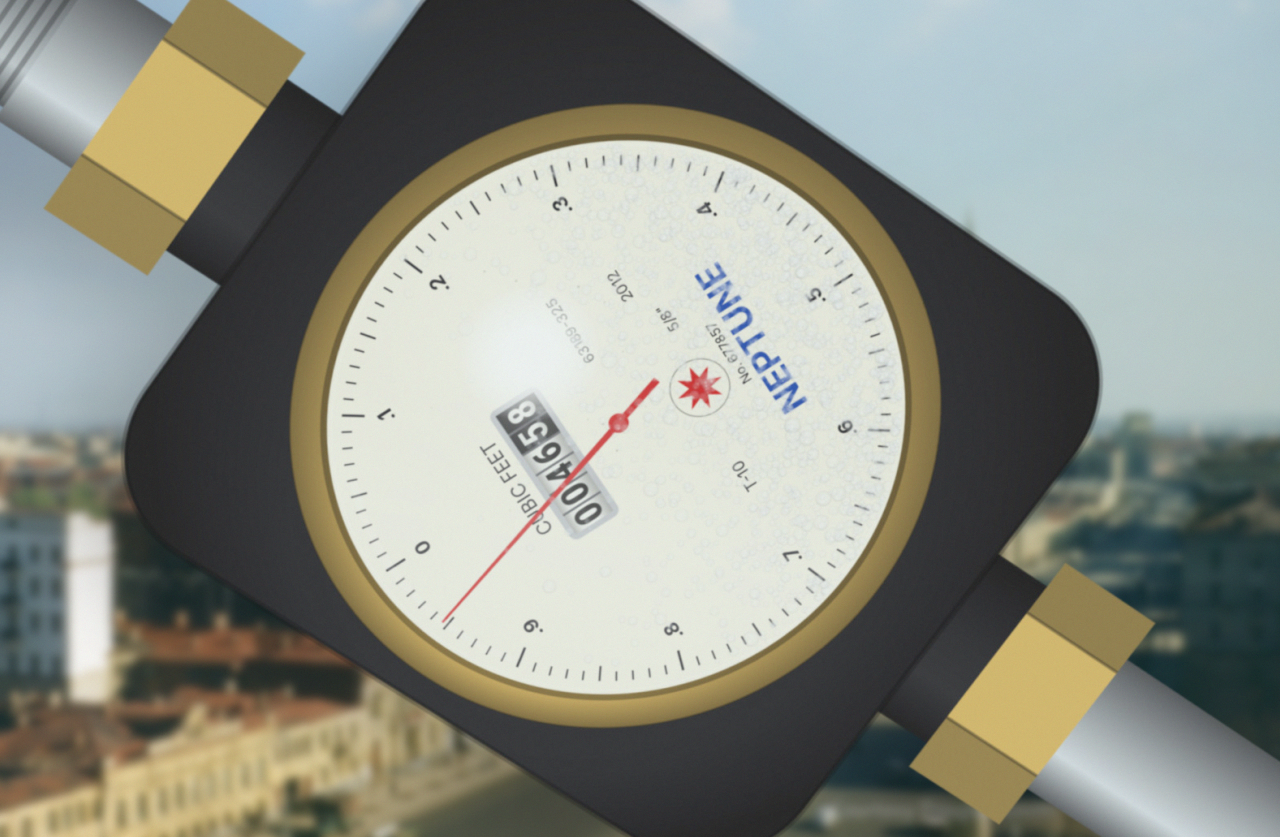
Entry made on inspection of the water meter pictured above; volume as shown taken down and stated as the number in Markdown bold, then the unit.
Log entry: **4657.95** ft³
